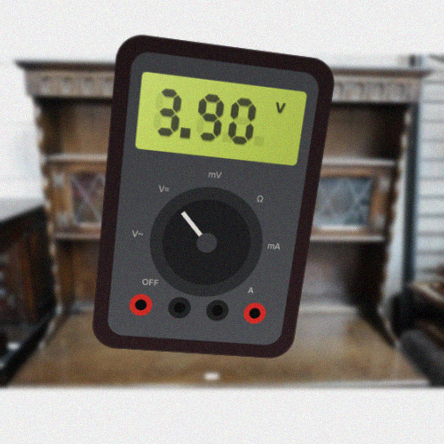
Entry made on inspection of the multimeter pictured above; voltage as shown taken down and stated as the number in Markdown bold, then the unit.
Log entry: **3.90** V
